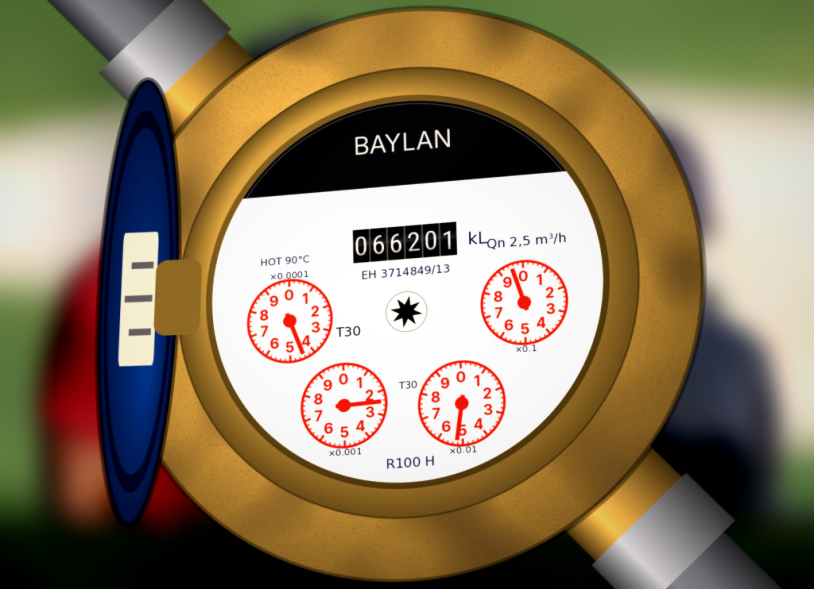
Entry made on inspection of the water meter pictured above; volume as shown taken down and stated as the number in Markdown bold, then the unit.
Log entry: **66200.9524** kL
